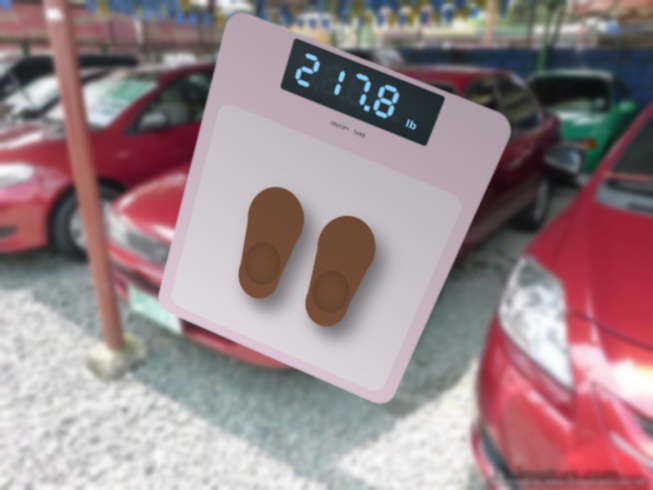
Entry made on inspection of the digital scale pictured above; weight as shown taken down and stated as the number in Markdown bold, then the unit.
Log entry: **217.8** lb
